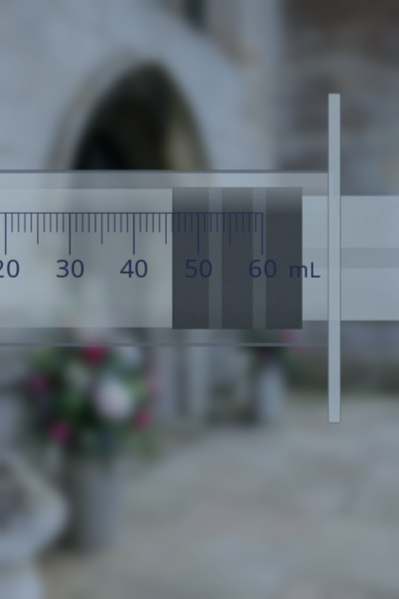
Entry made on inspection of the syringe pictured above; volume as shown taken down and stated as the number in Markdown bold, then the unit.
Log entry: **46** mL
